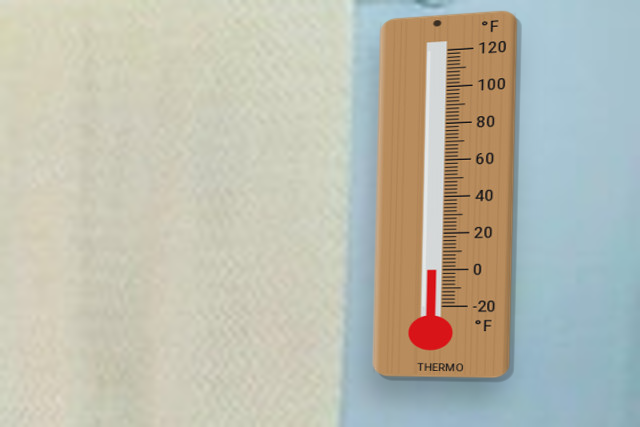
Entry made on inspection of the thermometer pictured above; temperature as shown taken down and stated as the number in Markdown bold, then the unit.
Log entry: **0** °F
